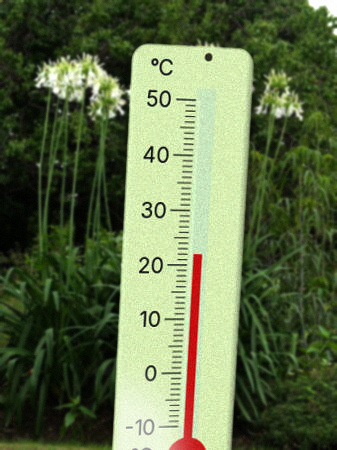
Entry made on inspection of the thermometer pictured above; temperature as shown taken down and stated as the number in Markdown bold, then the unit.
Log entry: **22** °C
